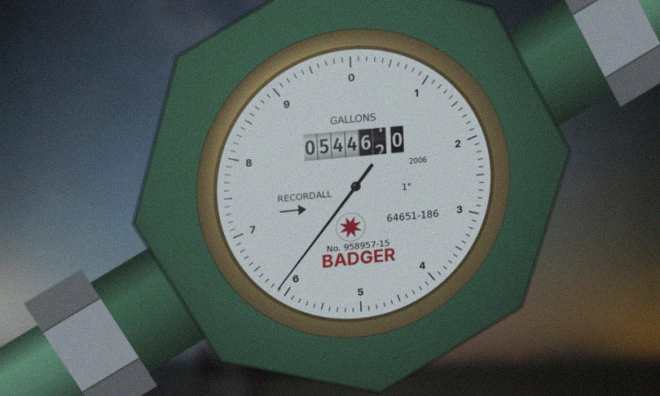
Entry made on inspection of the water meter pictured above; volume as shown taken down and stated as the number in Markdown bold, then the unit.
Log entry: **544616.1** gal
